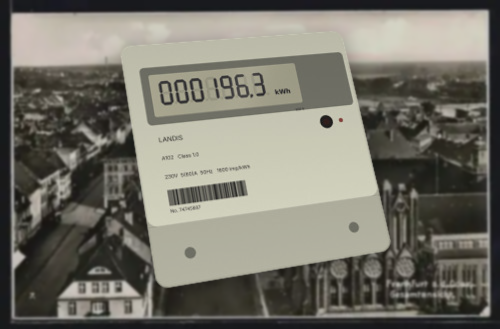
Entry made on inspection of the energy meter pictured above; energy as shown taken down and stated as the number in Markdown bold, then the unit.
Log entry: **196.3** kWh
